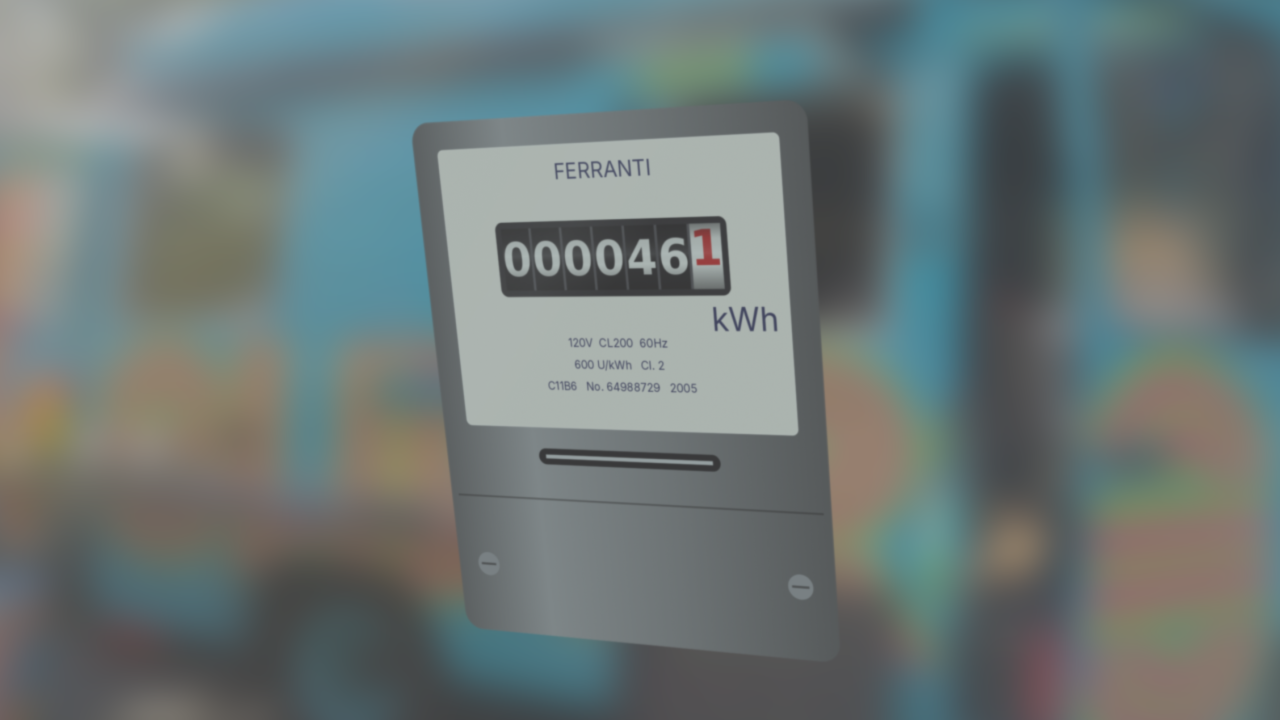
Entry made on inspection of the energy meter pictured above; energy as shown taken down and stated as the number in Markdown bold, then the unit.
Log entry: **46.1** kWh
